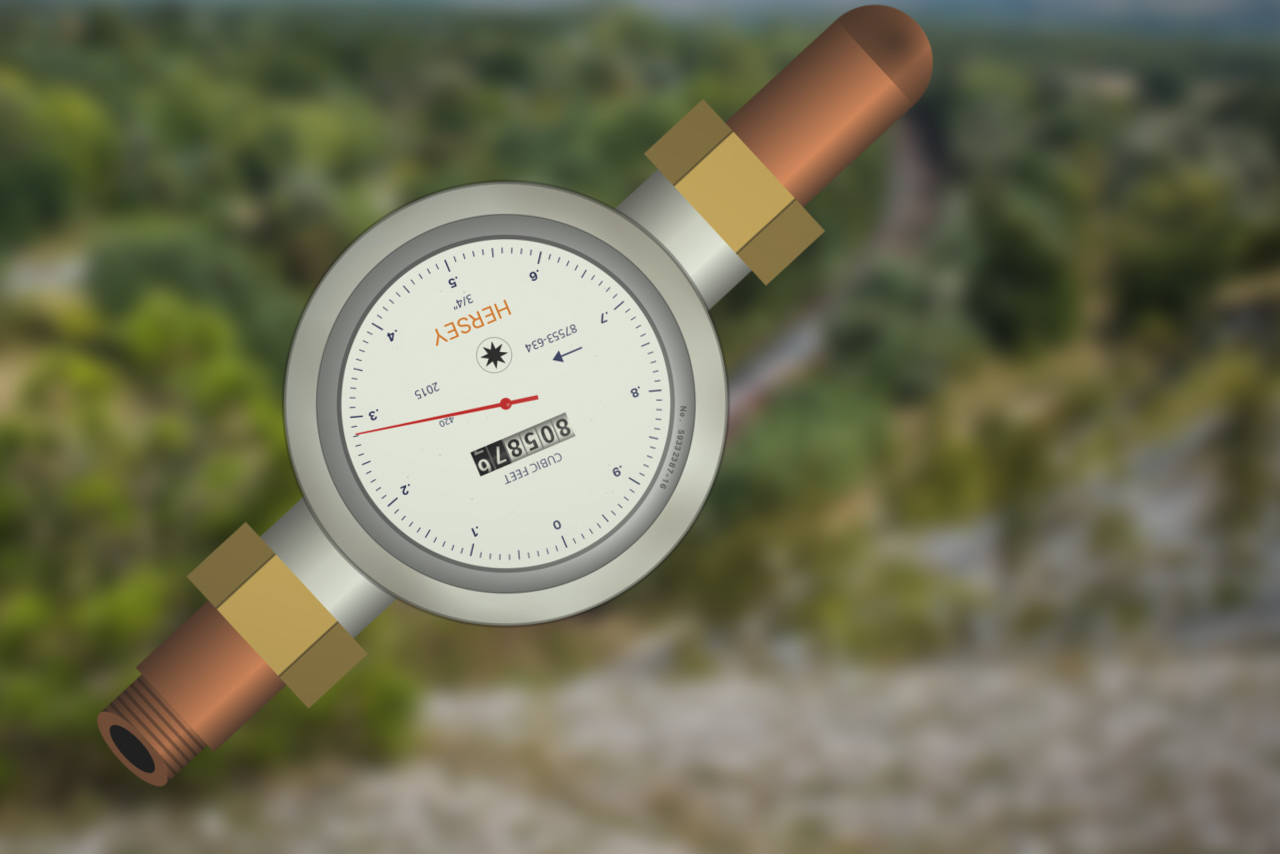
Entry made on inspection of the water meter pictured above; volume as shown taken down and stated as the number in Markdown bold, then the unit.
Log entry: **805876.28** ft³
